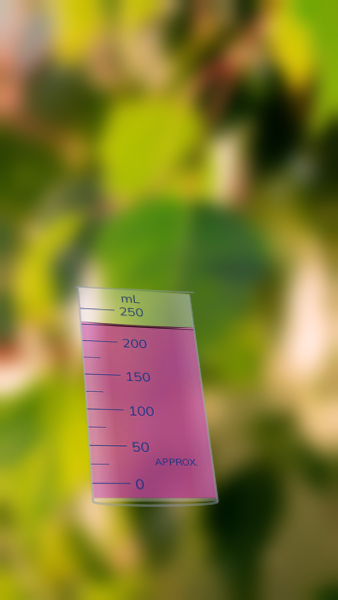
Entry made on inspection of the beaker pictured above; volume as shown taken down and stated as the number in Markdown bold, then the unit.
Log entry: **225** mL
